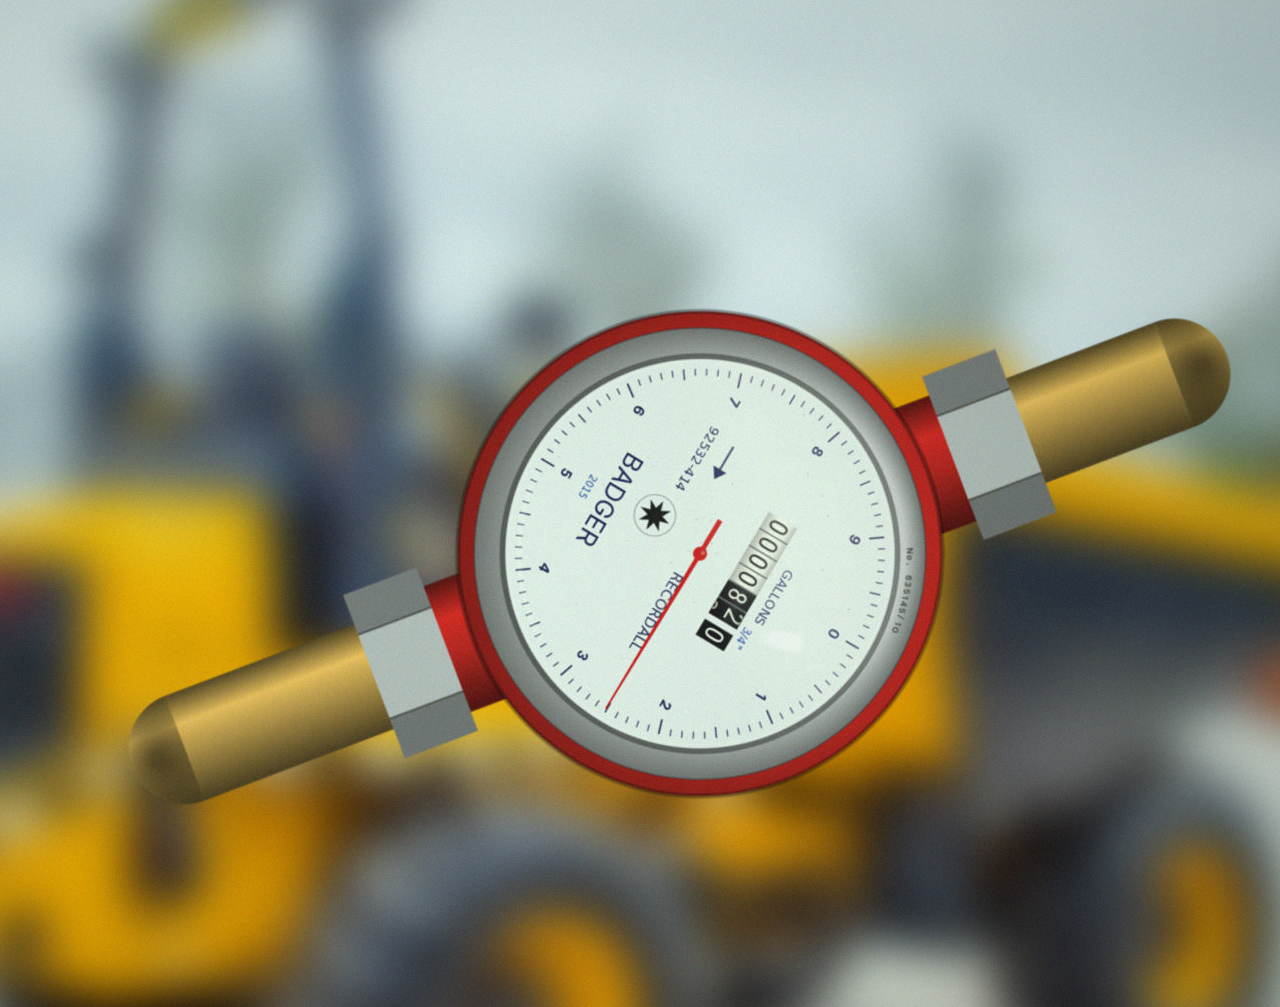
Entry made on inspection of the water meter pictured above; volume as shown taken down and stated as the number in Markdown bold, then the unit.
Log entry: **822.5** gal
